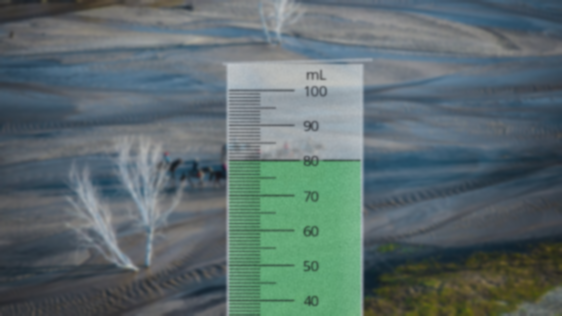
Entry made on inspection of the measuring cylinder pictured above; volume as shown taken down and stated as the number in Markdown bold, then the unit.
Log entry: **80** mL
